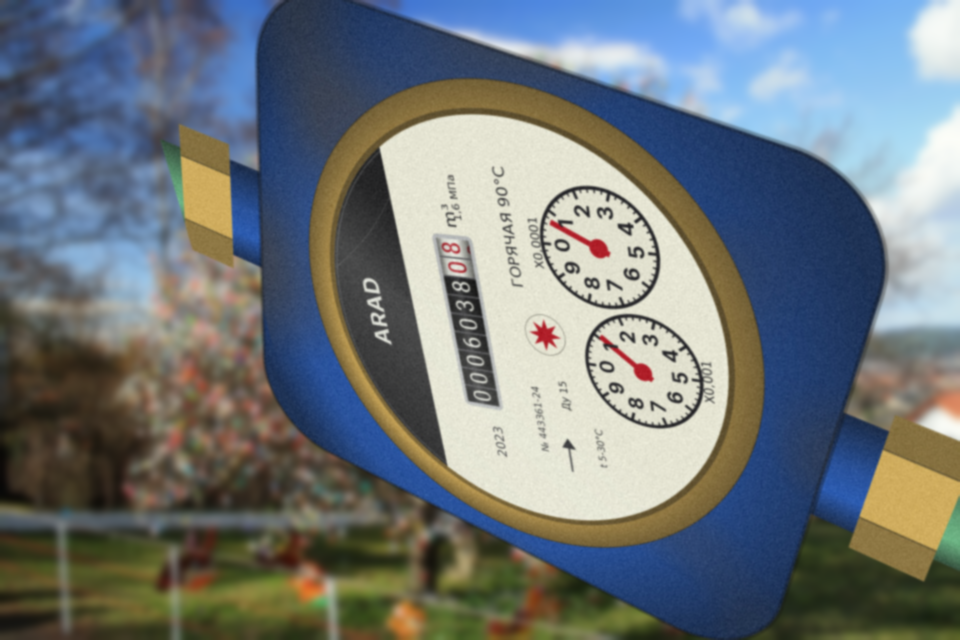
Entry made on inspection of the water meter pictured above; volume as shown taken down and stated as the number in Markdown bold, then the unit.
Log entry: **6038.0810** m³
